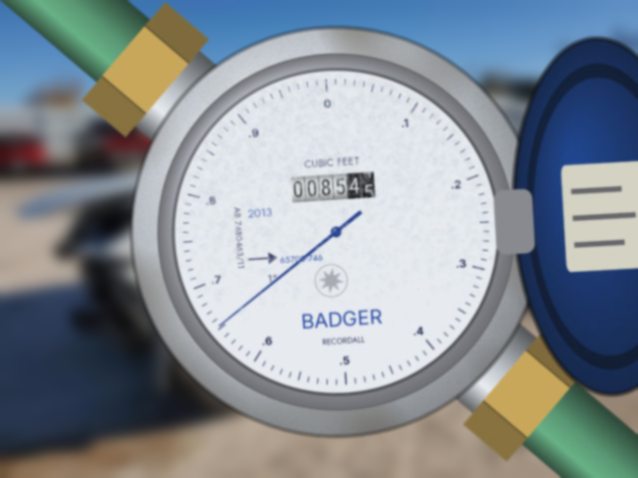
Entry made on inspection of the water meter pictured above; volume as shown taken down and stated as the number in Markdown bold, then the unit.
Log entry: **8544.65** ft³
